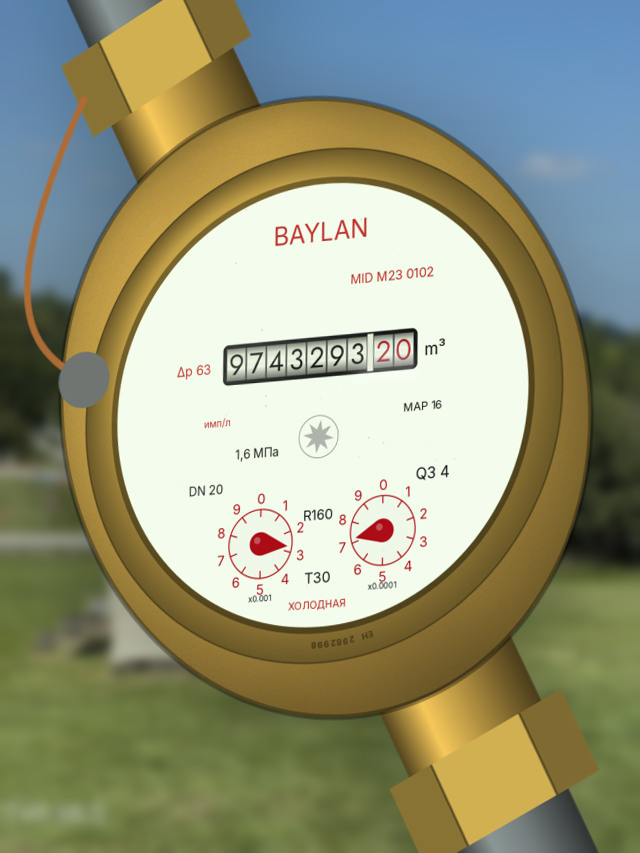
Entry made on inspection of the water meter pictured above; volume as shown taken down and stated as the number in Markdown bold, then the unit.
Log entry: **9743293.2027** m³
